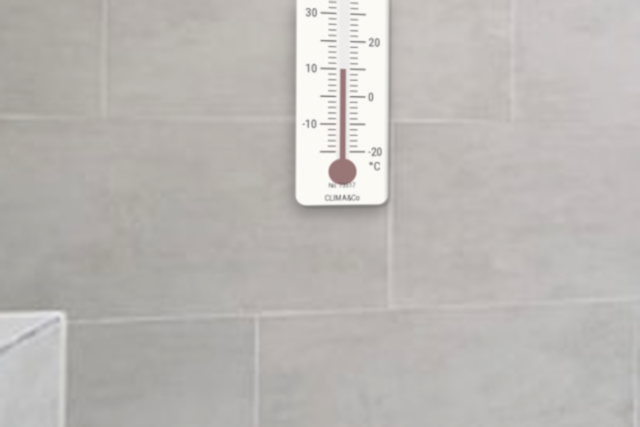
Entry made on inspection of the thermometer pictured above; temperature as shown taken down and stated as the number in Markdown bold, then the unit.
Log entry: **10** °C
